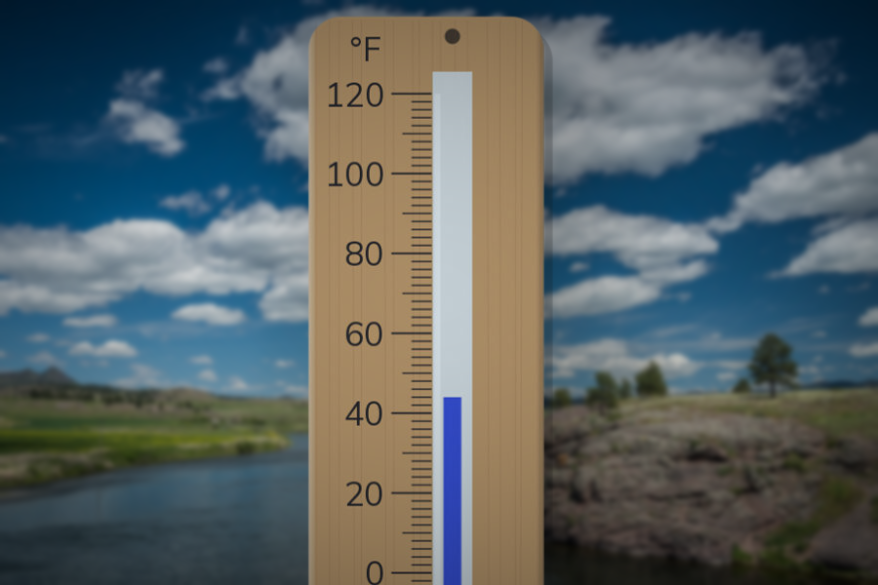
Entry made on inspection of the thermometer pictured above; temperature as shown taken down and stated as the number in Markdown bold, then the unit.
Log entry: **44** °F
